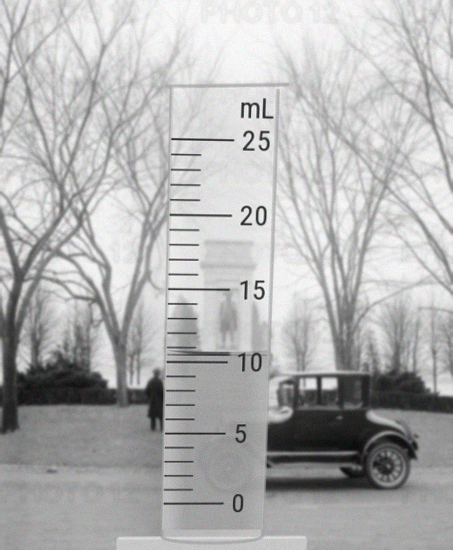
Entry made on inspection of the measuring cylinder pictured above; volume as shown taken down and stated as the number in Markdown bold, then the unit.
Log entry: **10.5** mL
